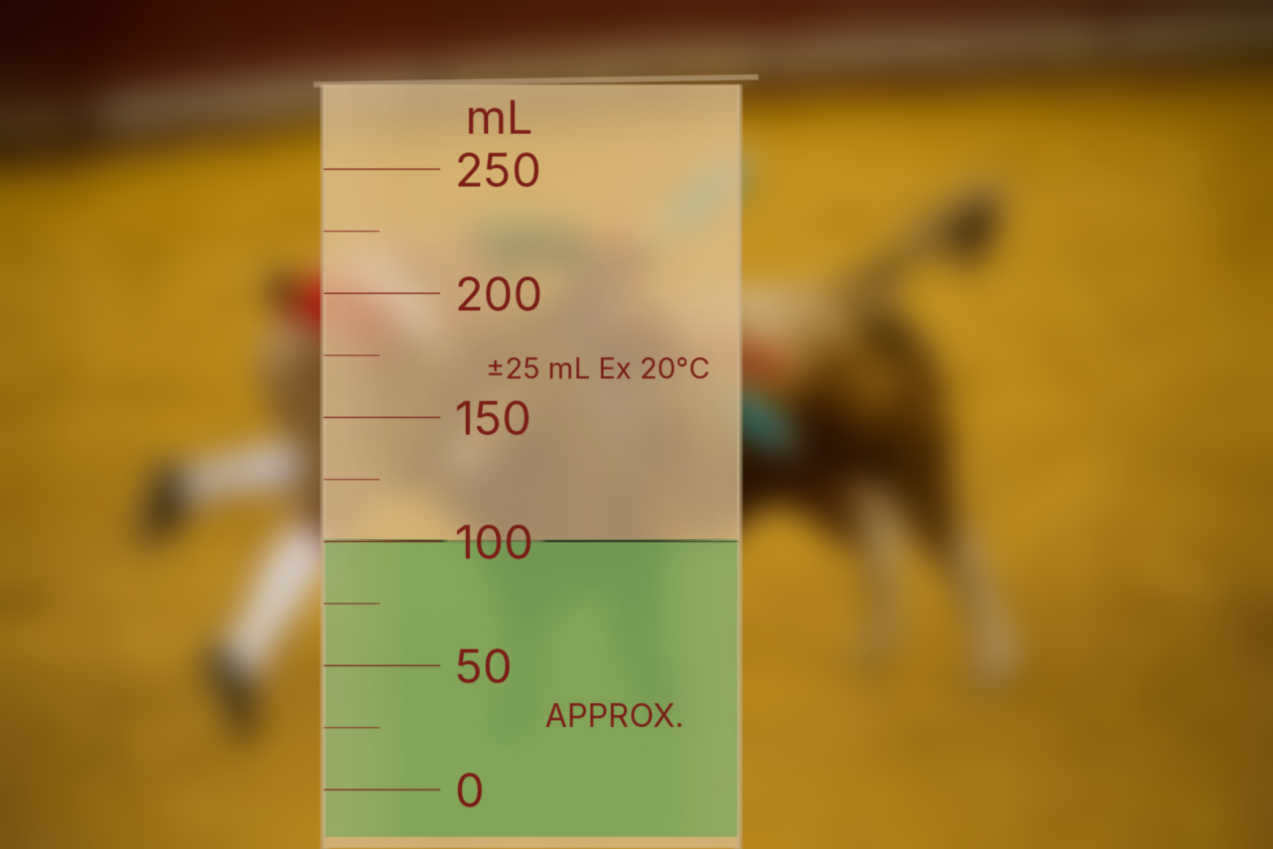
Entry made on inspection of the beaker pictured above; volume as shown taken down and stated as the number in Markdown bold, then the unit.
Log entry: **100** mL
